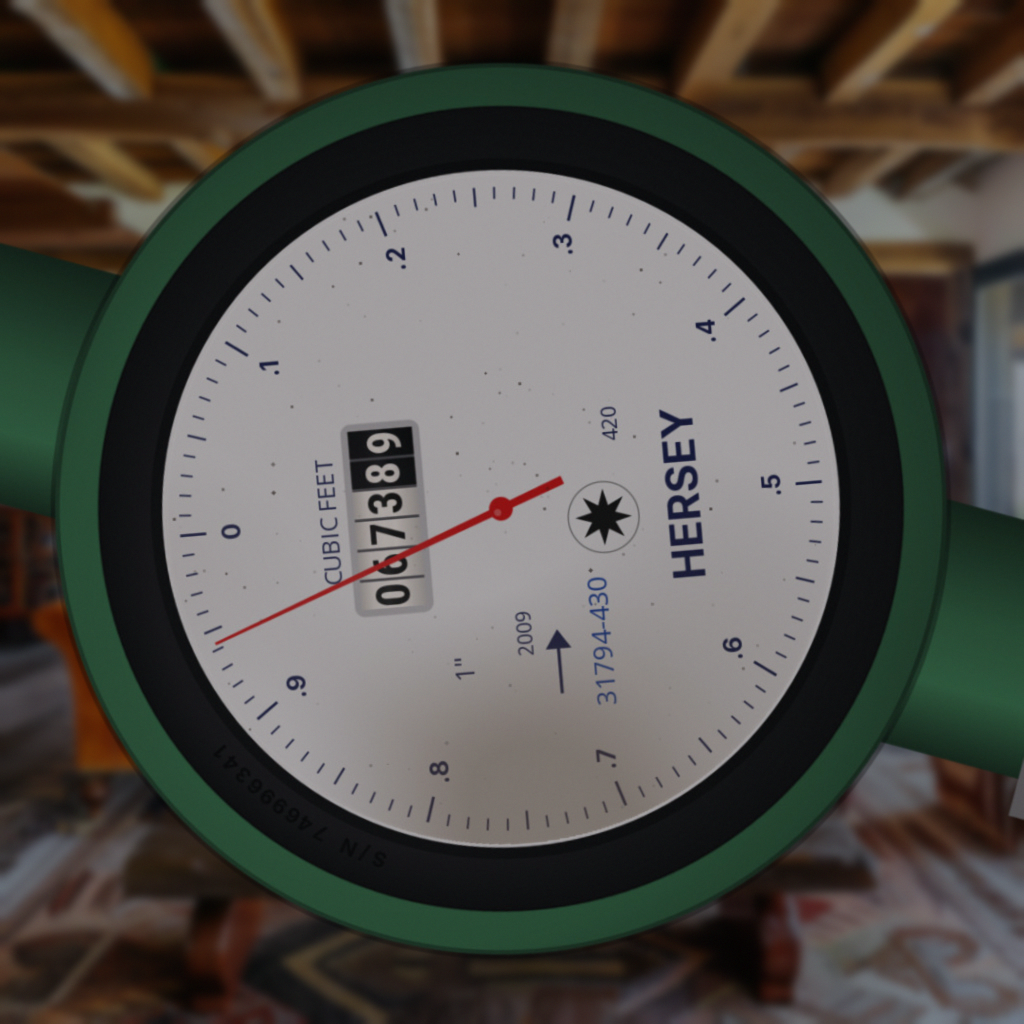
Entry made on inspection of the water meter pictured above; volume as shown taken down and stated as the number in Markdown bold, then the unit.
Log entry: **67388.94** ft³
